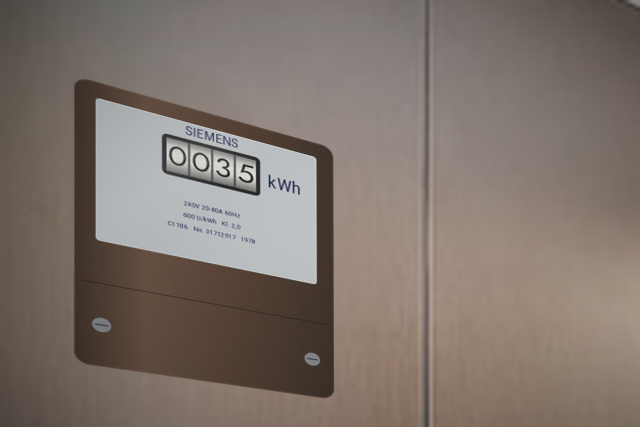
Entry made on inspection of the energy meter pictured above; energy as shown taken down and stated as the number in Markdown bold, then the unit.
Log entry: **35** kWh
